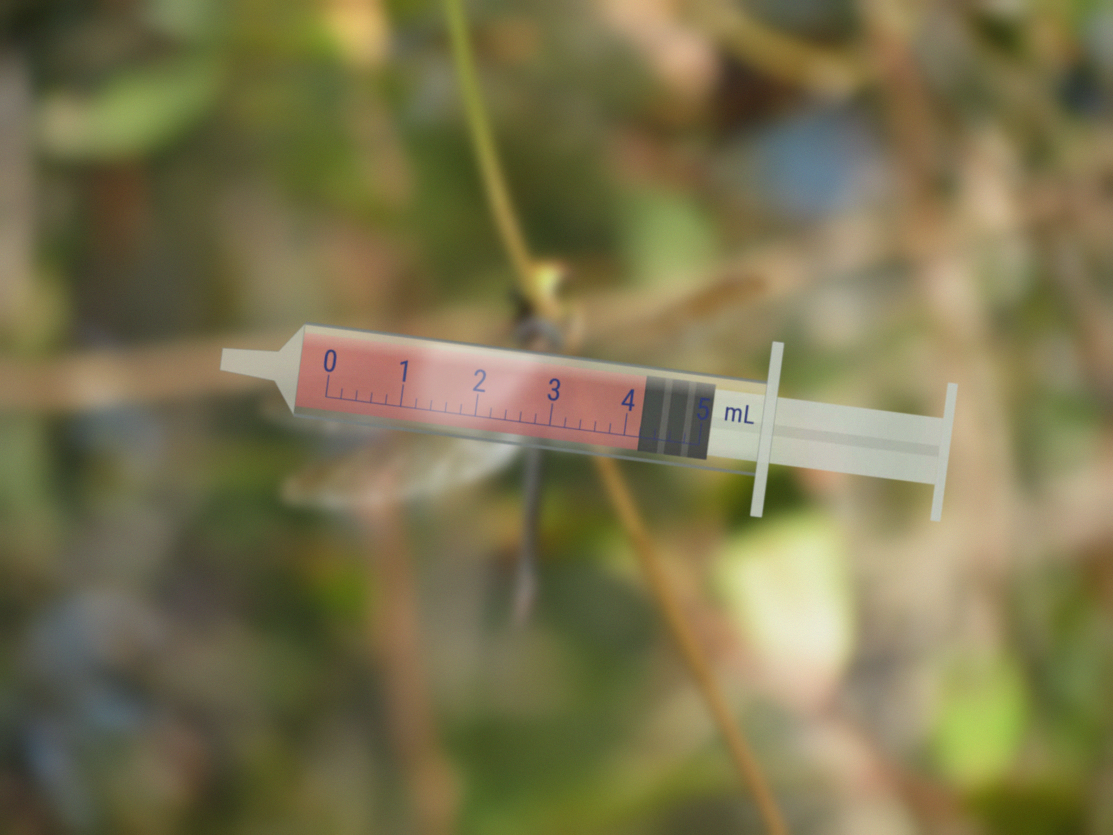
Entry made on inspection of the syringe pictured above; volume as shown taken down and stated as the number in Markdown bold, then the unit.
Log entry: **4.2** mL
